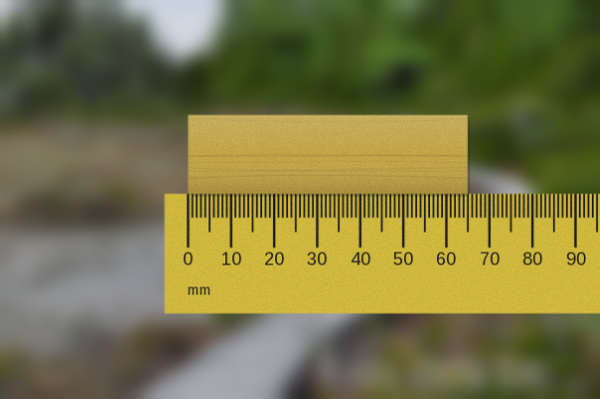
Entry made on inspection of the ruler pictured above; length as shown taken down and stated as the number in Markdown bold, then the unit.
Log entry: **65** mm
